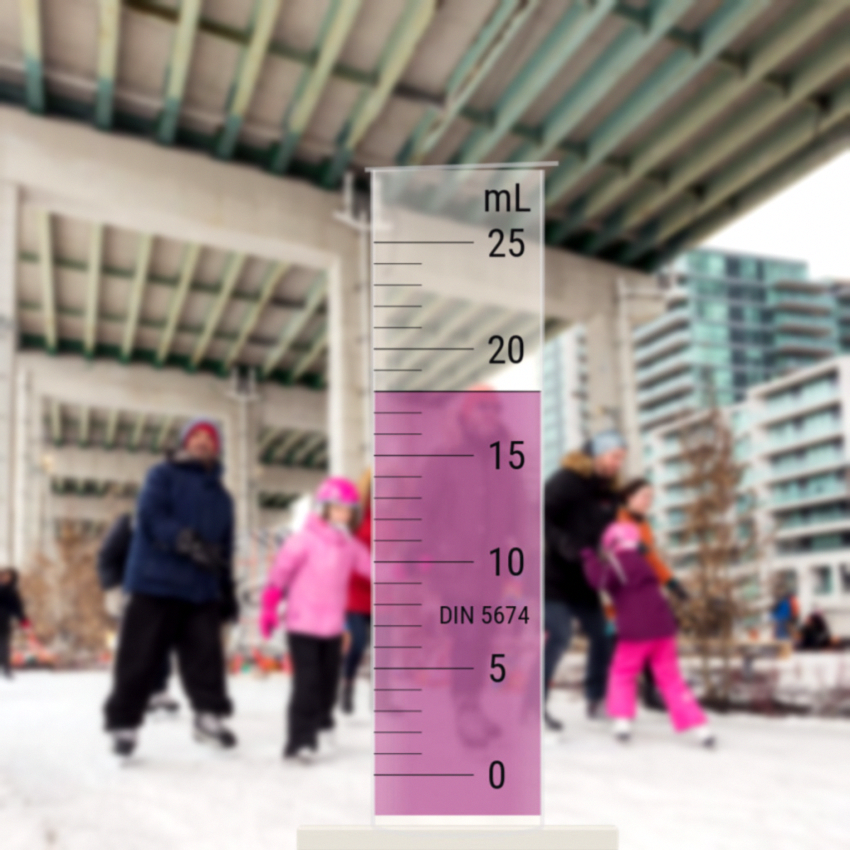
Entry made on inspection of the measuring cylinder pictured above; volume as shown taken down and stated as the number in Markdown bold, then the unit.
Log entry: **18** mL
